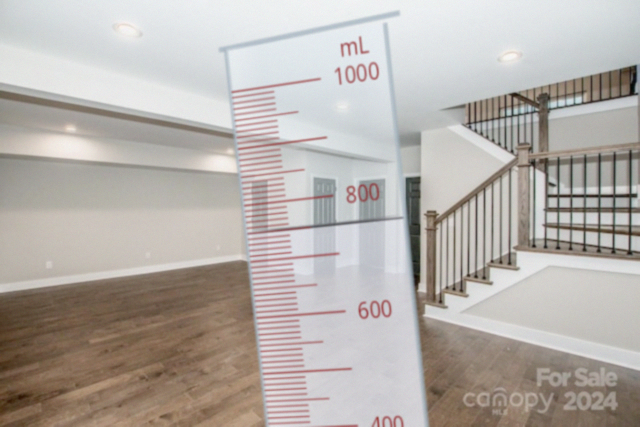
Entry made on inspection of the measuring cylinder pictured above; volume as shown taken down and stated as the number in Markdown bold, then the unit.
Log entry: **750** mL
